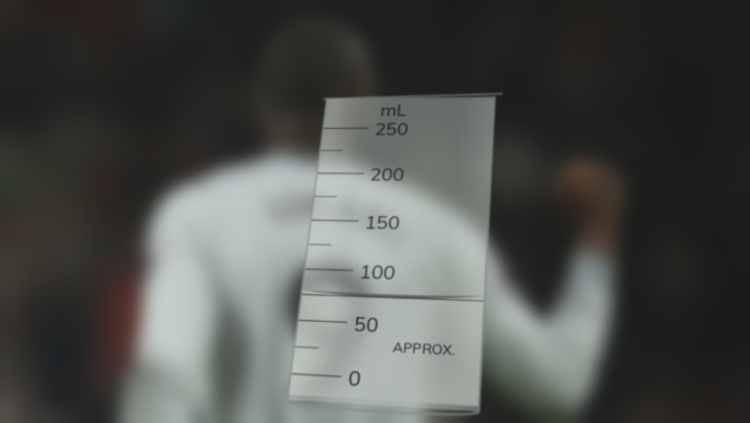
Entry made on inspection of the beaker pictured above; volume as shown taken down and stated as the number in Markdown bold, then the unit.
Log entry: **75** mL
